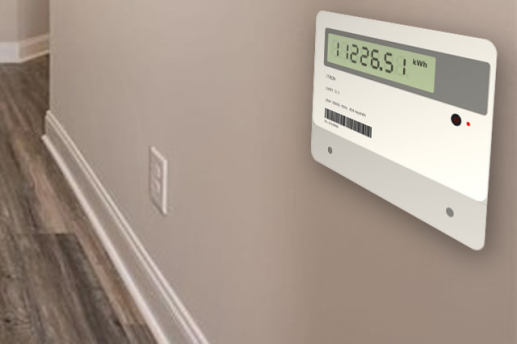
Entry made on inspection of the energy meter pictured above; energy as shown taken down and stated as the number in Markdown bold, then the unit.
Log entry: **11226.51** kWh
